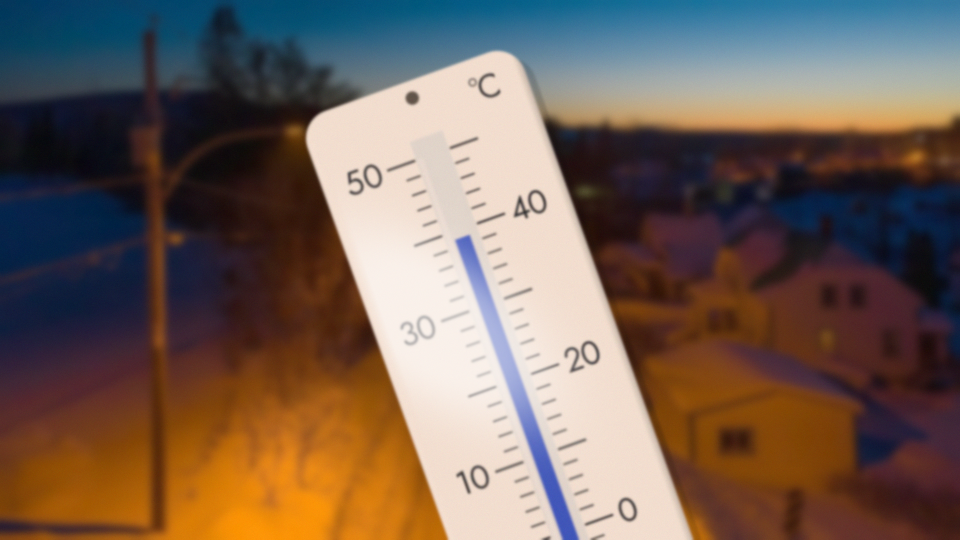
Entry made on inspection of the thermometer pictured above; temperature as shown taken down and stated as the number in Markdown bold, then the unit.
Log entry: **39** °C
